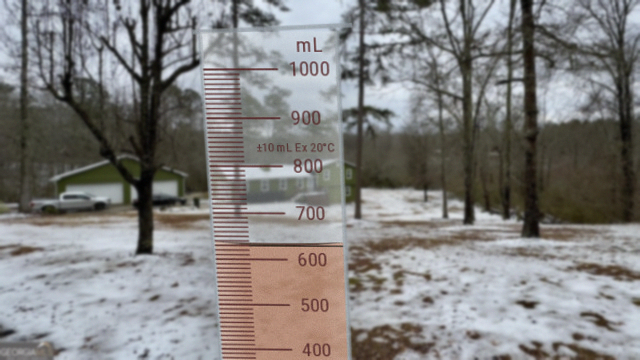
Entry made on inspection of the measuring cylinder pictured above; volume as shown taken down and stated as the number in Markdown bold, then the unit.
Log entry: **630** mL
